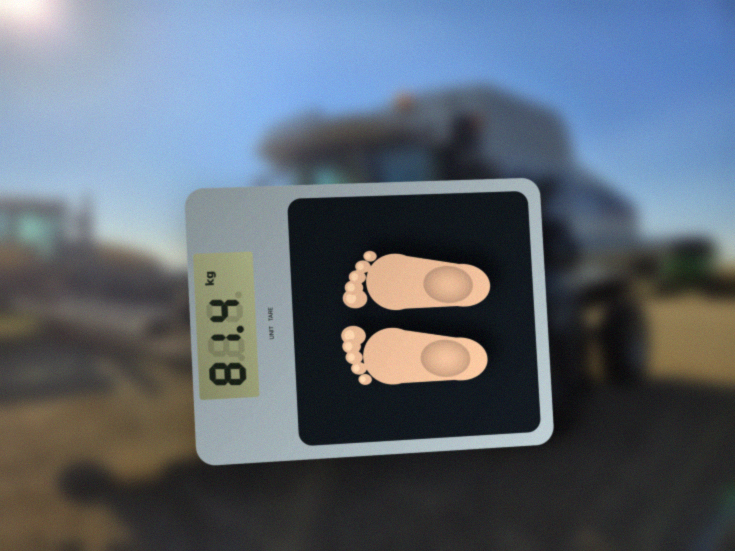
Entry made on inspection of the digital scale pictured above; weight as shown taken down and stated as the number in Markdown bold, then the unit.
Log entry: **81.4** kg
